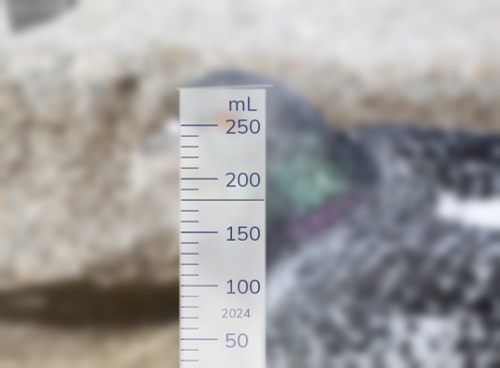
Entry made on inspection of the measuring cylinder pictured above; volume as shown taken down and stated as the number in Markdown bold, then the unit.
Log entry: **180** mL
